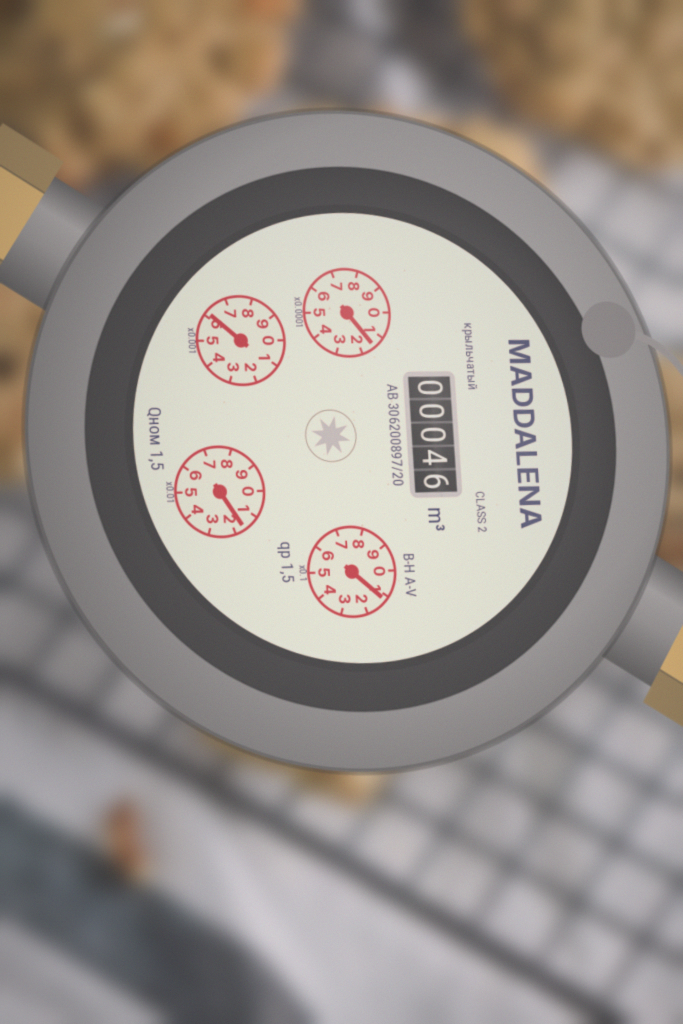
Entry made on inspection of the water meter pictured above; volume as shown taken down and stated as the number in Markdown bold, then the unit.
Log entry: **46.1161** m³
